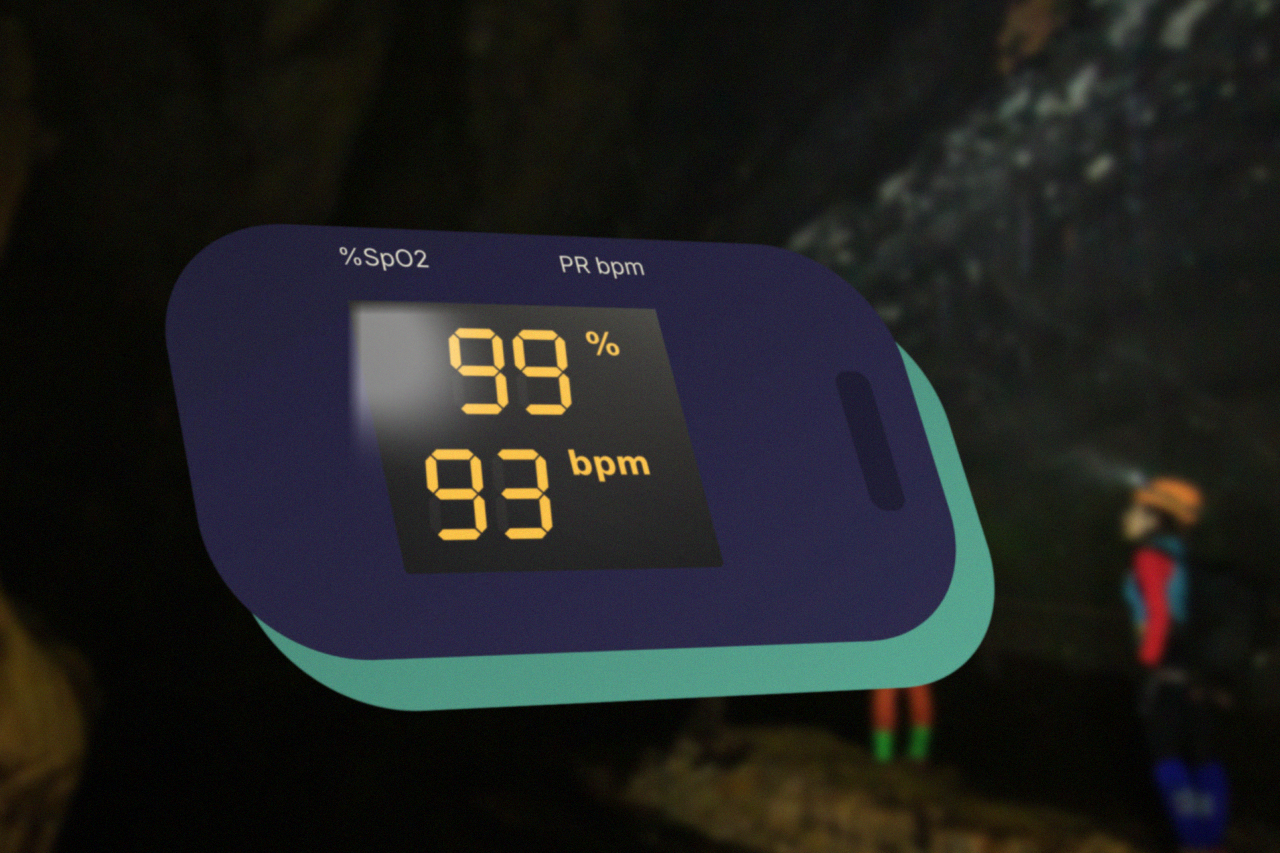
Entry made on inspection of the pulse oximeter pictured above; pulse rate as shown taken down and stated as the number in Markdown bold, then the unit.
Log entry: **93** bpm
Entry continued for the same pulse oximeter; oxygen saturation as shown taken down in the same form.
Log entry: **99** %
